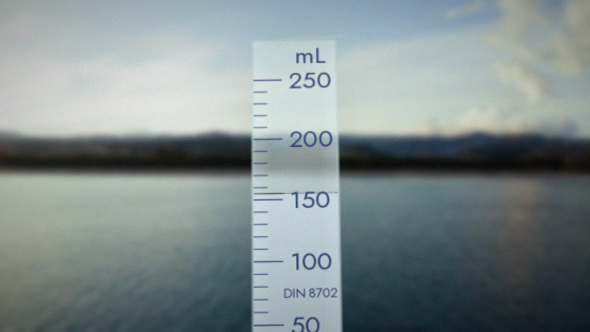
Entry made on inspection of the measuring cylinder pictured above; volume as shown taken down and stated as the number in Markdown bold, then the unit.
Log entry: **155** mL
